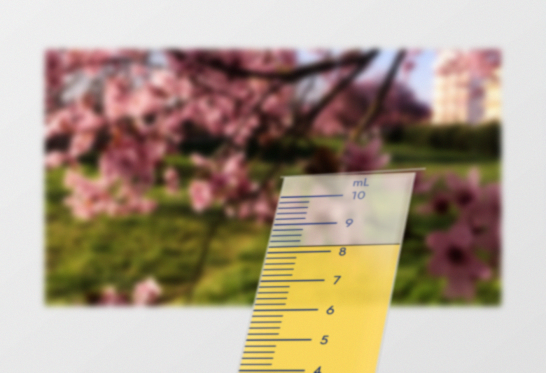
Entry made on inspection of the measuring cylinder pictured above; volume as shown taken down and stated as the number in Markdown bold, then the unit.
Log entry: **8.2** mL
